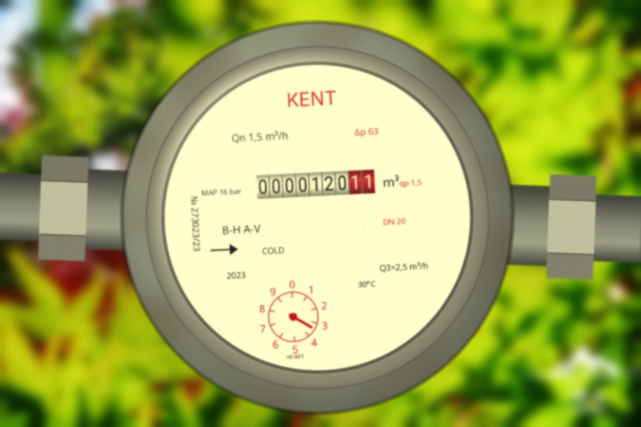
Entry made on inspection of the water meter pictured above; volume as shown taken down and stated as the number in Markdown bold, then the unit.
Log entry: **120.113** m³
